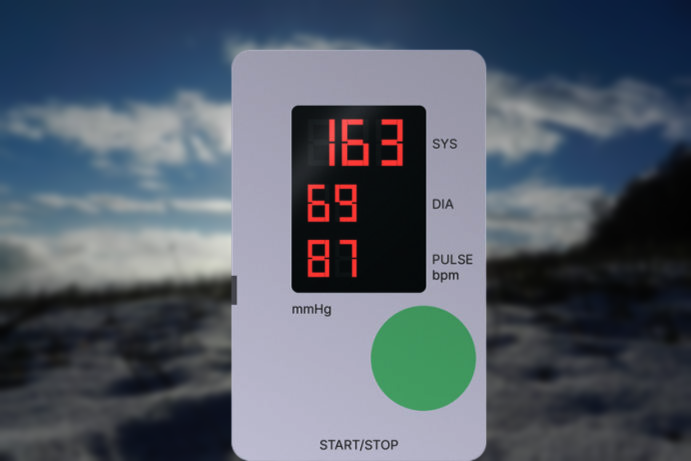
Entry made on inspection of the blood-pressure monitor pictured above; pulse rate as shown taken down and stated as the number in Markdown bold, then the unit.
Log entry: **87** bpm
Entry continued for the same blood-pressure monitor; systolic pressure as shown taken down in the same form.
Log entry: **163** mmHg
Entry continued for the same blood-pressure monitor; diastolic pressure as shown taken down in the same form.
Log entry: **69** mmHg
